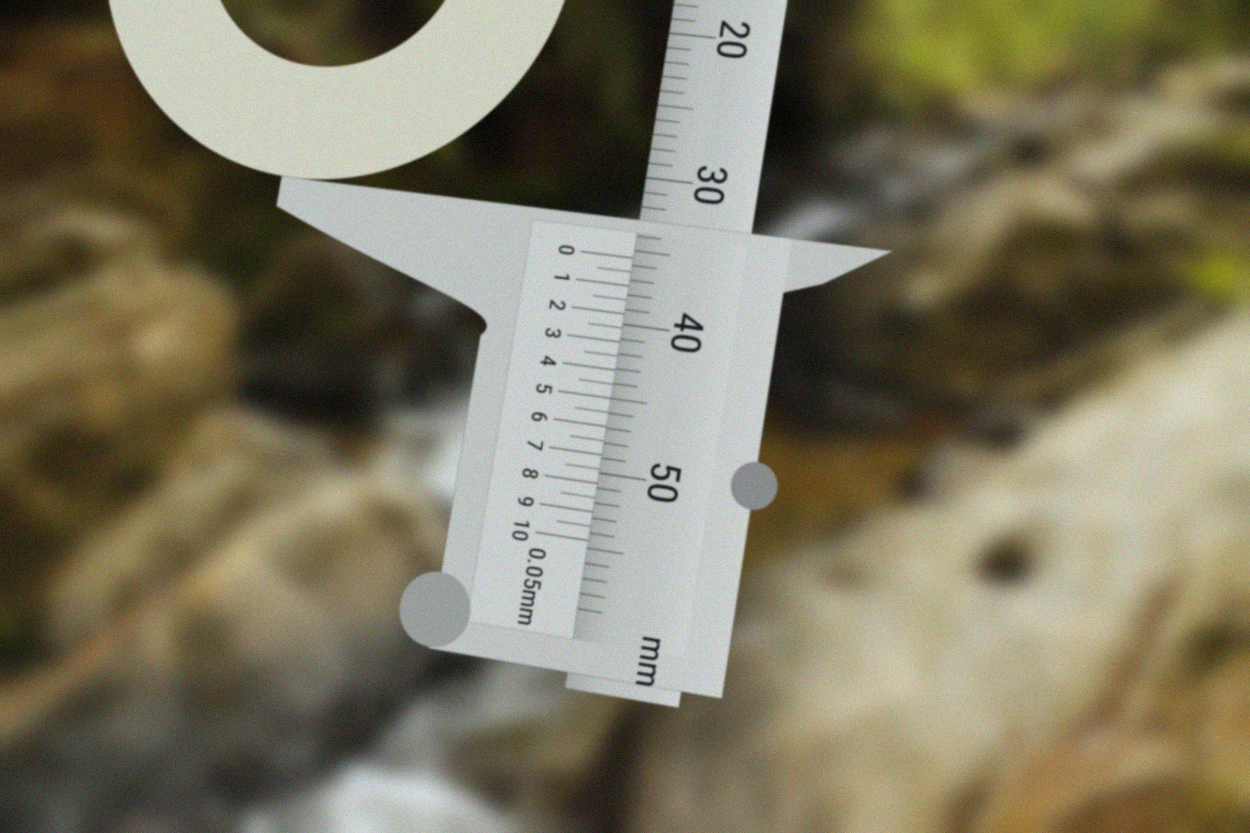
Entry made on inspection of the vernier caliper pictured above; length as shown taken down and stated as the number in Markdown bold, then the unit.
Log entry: **35.5** mm
